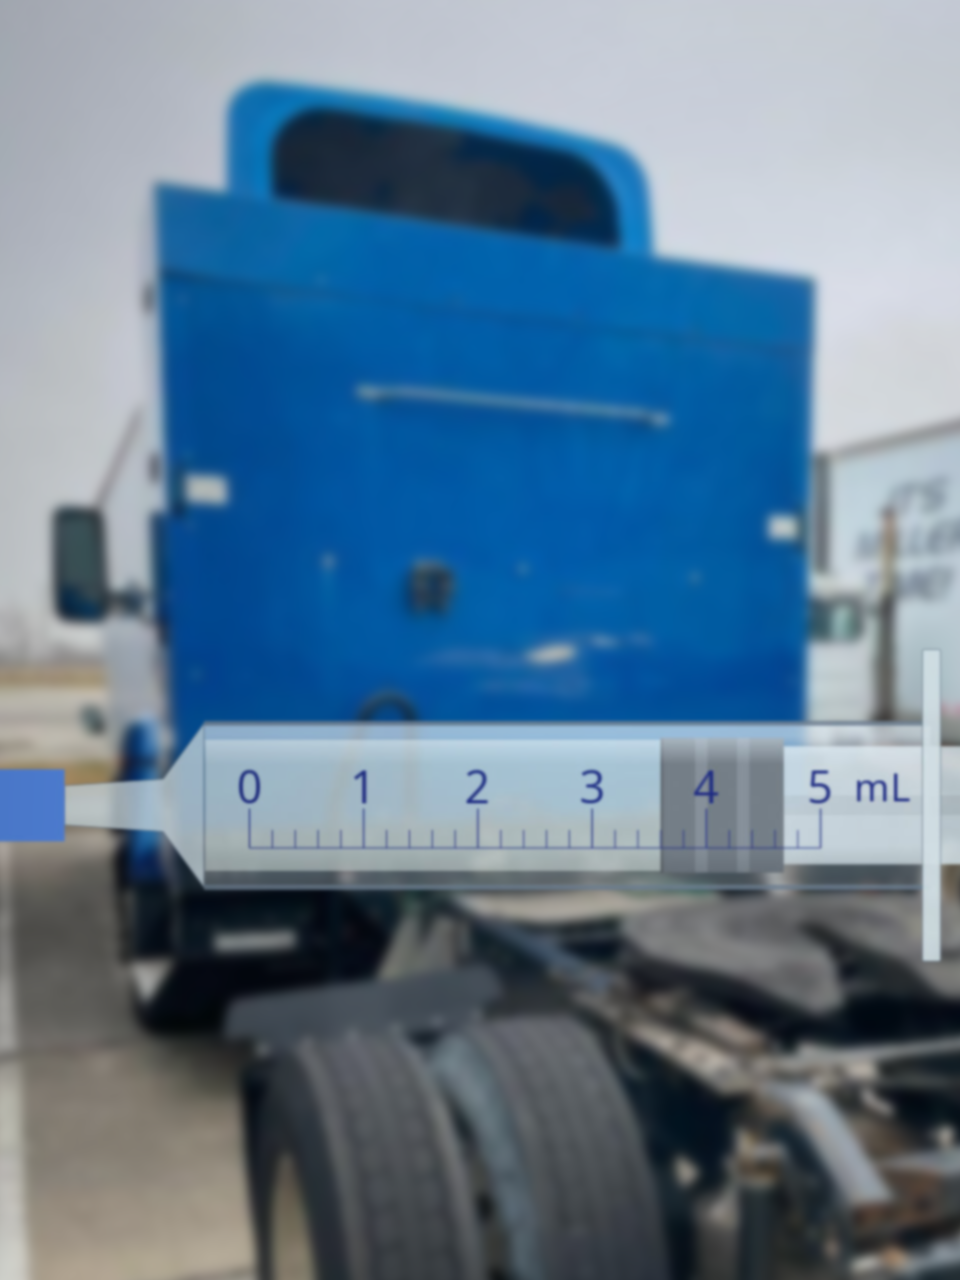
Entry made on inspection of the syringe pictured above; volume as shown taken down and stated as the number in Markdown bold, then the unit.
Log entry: **3.6** mL
